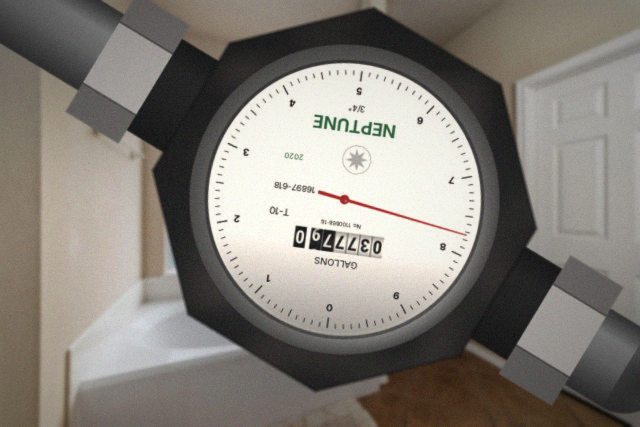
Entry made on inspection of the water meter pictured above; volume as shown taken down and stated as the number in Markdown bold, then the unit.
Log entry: **377787.7** gal
